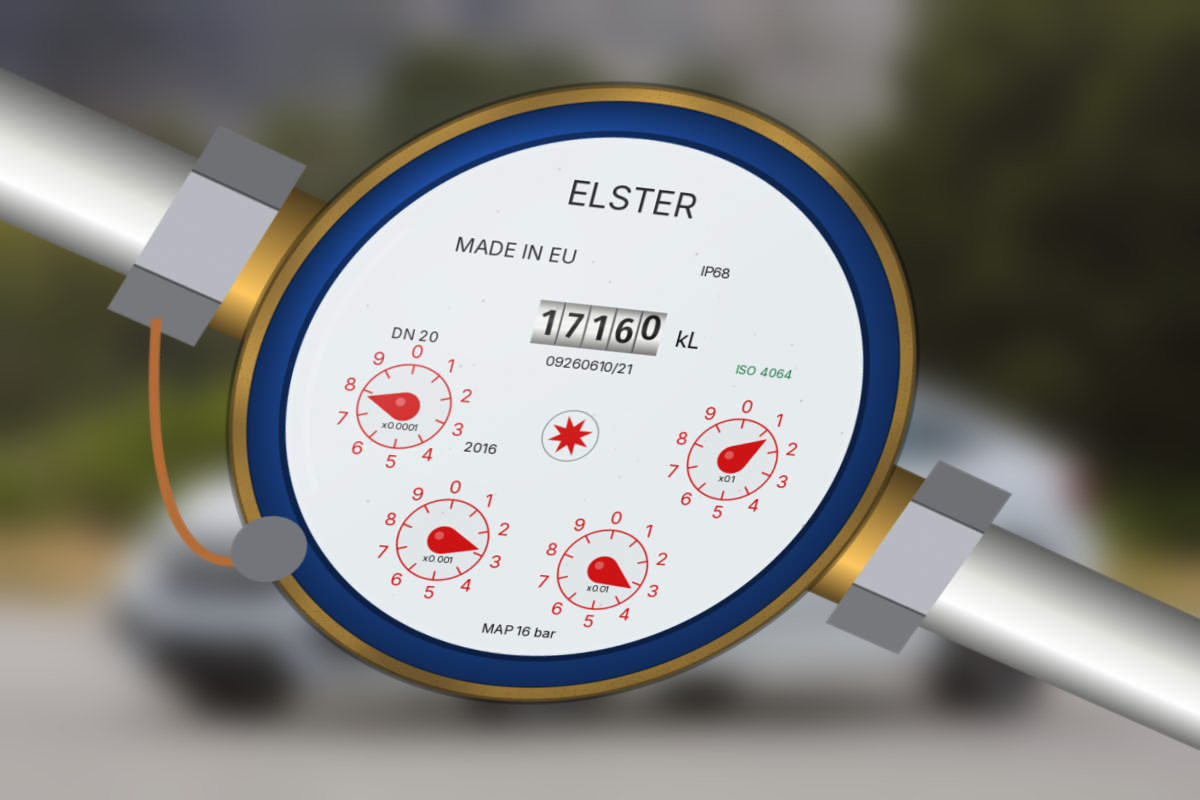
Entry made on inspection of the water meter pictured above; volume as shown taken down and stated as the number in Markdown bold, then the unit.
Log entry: **17160.1327** kL
